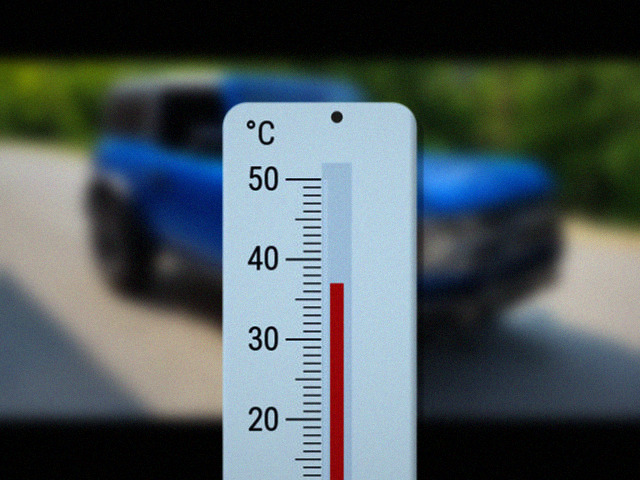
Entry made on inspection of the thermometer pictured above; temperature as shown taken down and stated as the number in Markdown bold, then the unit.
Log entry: **37** °C
